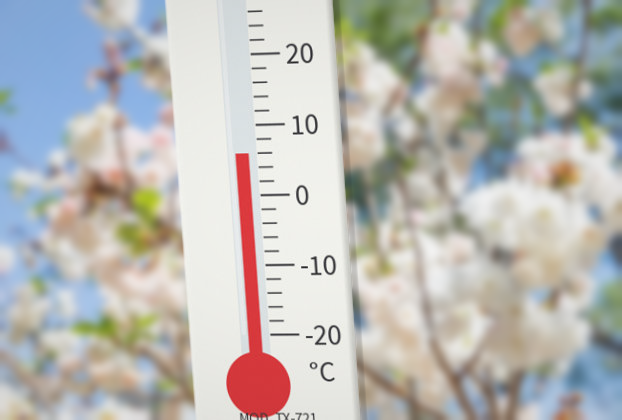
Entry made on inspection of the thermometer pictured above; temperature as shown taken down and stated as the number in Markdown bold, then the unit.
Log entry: **6** °C
